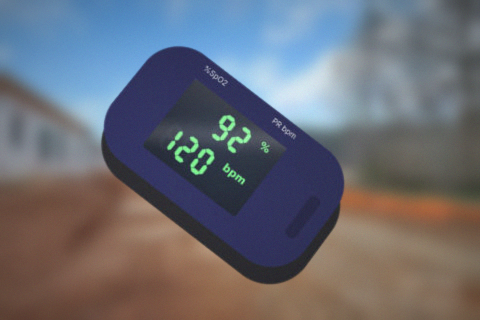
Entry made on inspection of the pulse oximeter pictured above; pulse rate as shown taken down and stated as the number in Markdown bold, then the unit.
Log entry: **120** bpm
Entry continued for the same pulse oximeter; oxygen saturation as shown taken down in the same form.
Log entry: **92** %
